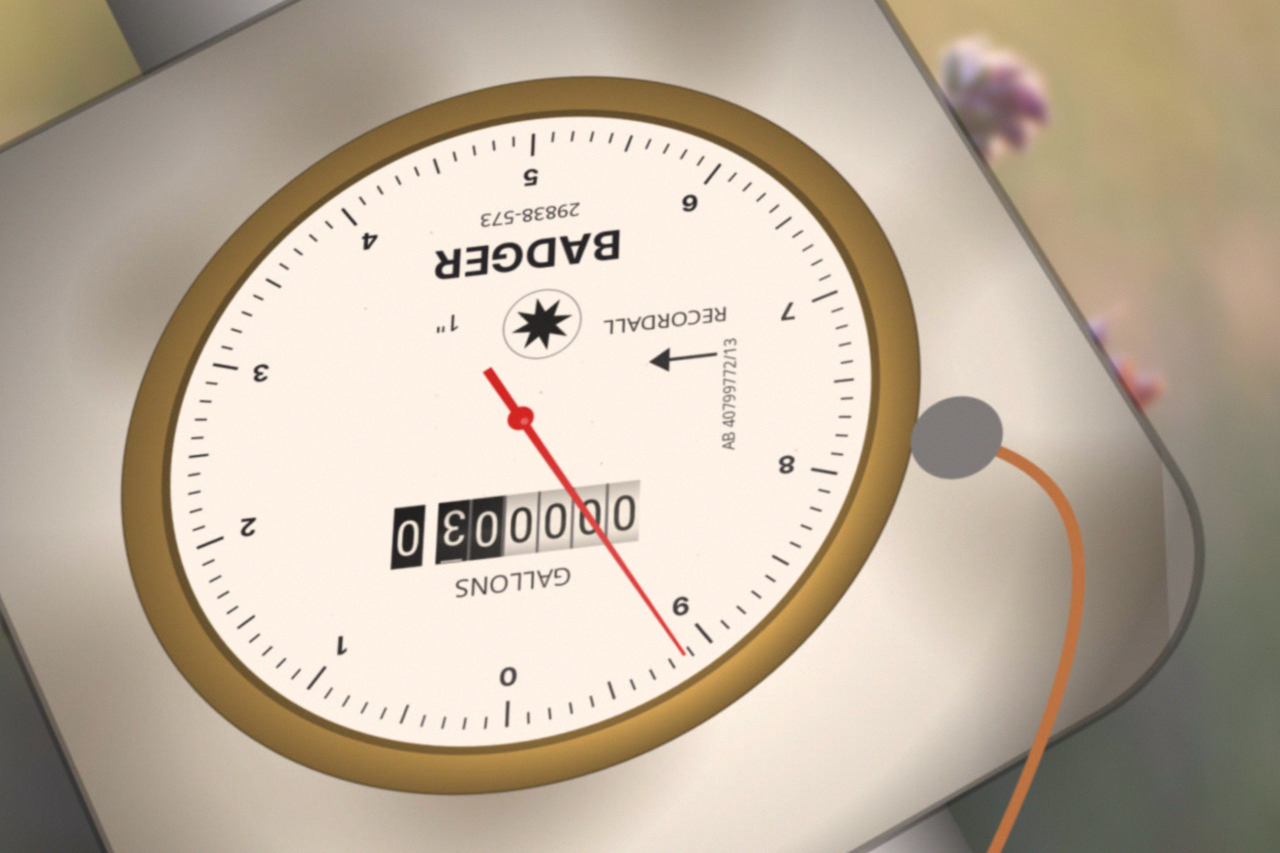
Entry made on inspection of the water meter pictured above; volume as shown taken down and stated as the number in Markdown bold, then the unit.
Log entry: **29.1** gal
